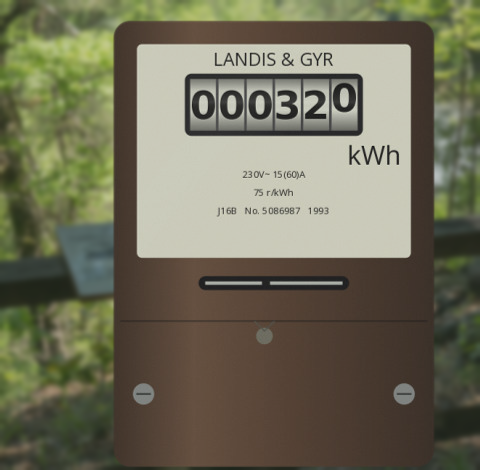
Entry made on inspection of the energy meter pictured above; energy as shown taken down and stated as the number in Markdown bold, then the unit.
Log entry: **320** kWh
